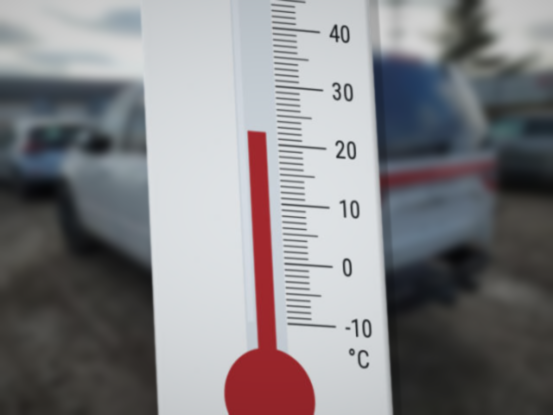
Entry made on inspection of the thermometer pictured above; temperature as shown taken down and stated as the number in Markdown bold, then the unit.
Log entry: **22** °C
